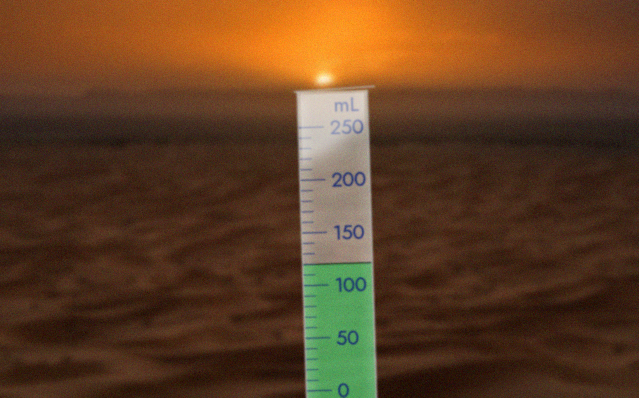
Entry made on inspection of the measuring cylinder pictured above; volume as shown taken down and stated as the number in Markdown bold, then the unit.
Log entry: **120** mL
